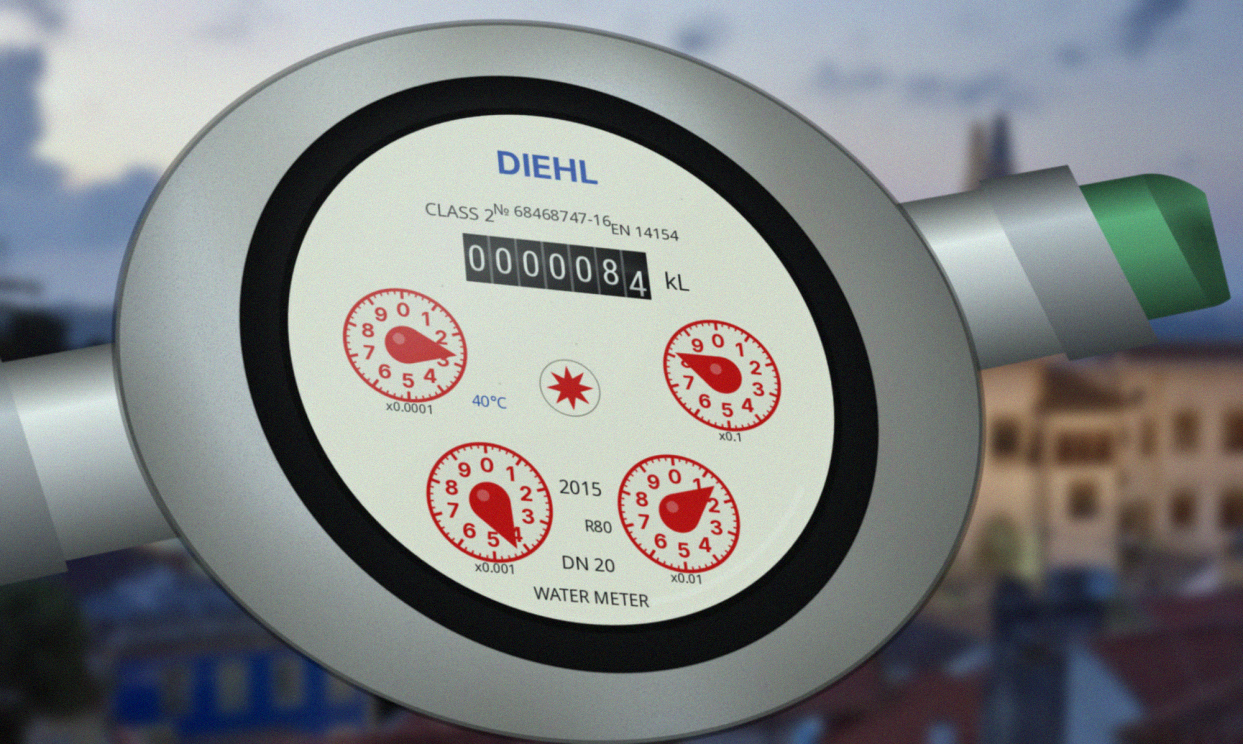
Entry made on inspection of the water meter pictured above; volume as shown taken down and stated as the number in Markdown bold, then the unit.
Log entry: **83.8142** kL
